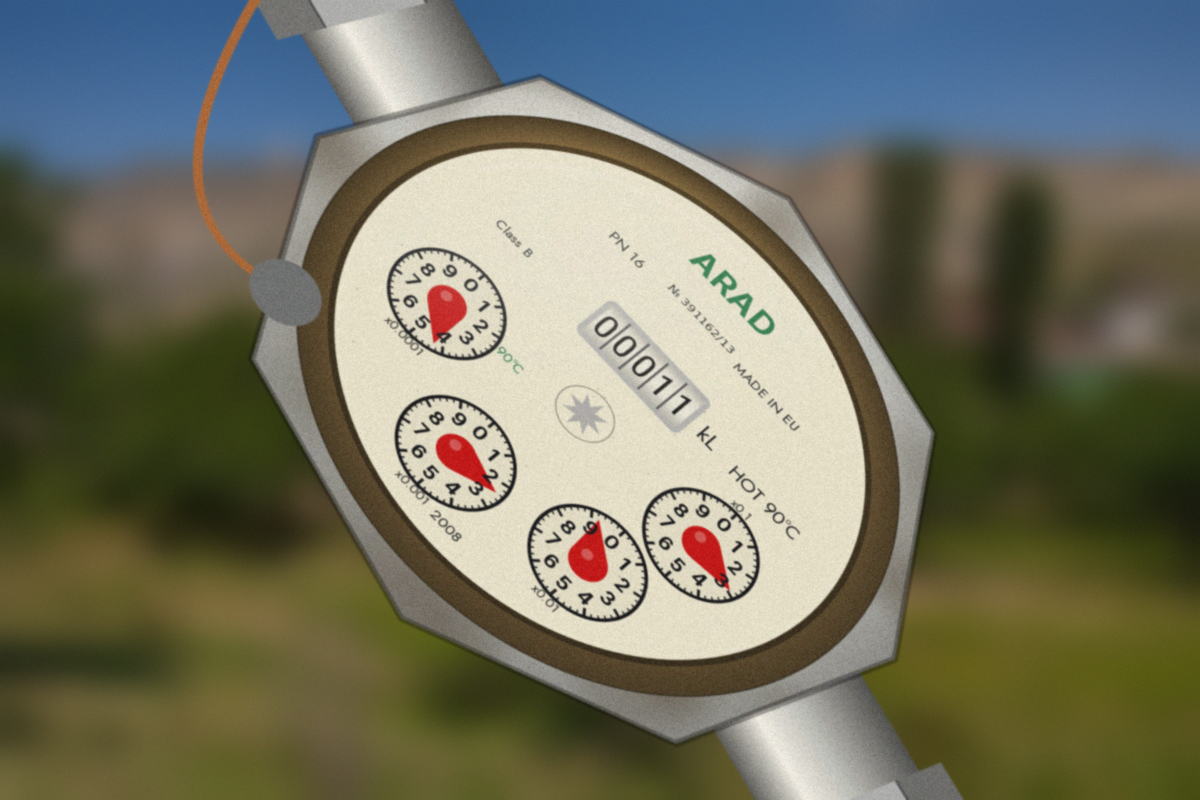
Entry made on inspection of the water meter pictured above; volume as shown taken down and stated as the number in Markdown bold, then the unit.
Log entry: **11.2924** kL
